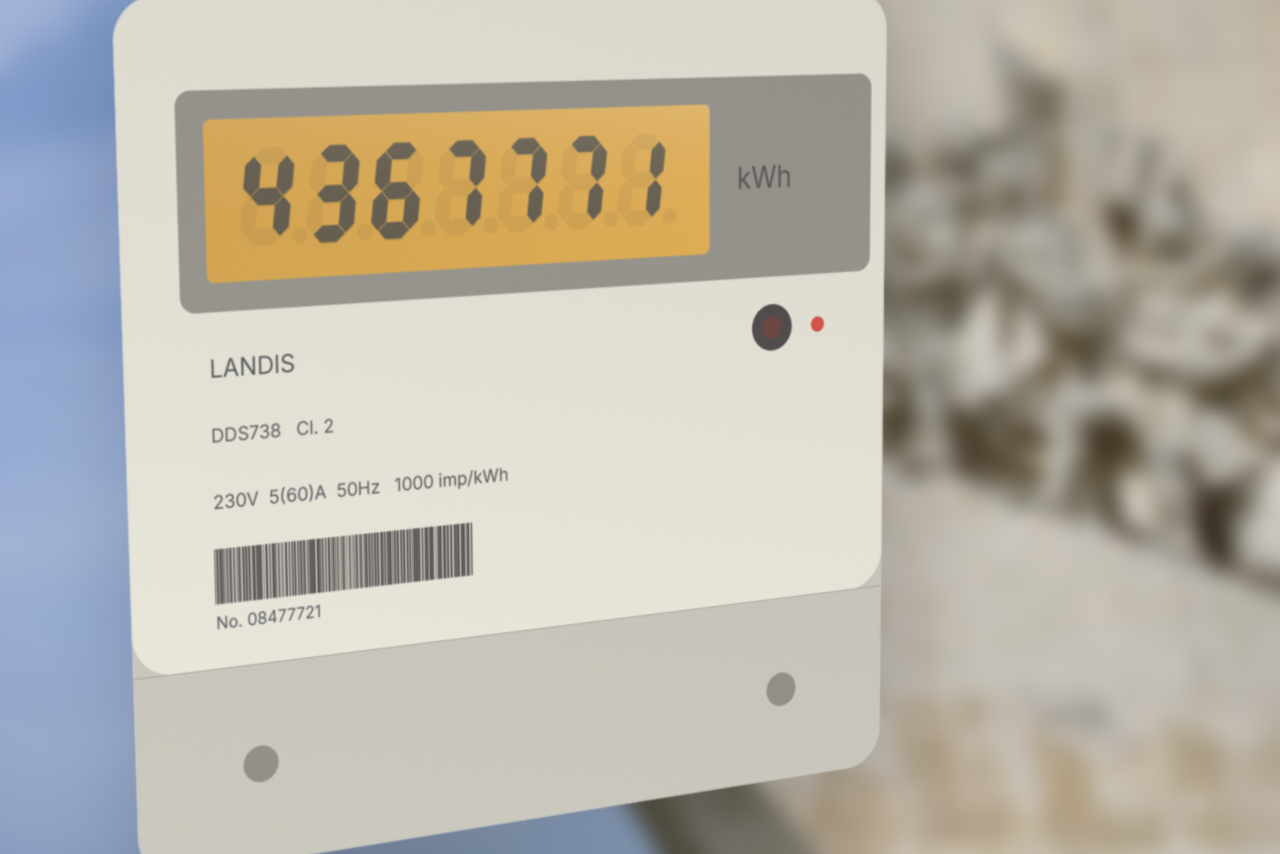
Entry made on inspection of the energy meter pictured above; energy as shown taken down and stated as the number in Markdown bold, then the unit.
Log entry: **4367771** kWh
